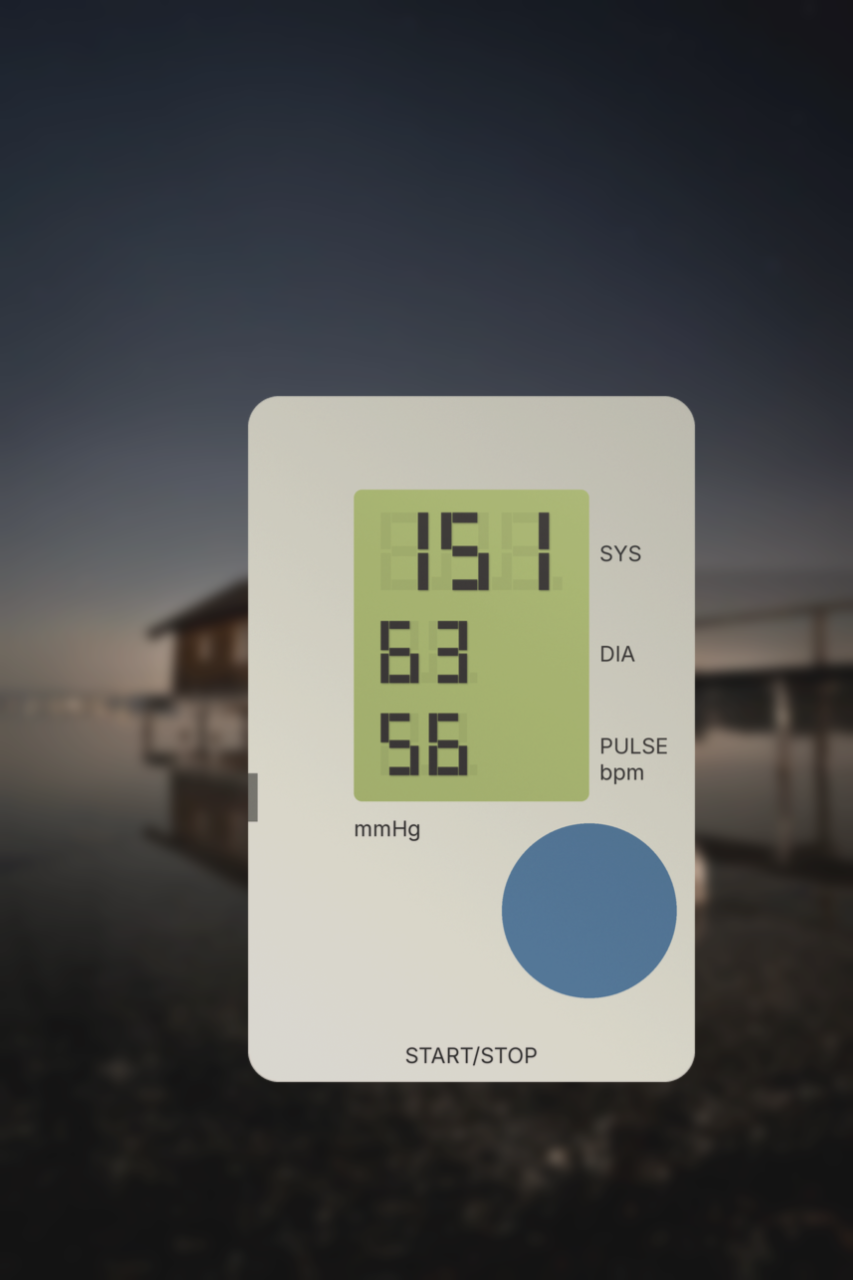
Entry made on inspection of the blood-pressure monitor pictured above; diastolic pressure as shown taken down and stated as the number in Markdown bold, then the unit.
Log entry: **63** mmHg
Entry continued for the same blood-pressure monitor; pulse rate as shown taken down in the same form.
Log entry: **56** bpm
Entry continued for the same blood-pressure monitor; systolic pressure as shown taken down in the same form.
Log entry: **151** mmHg
